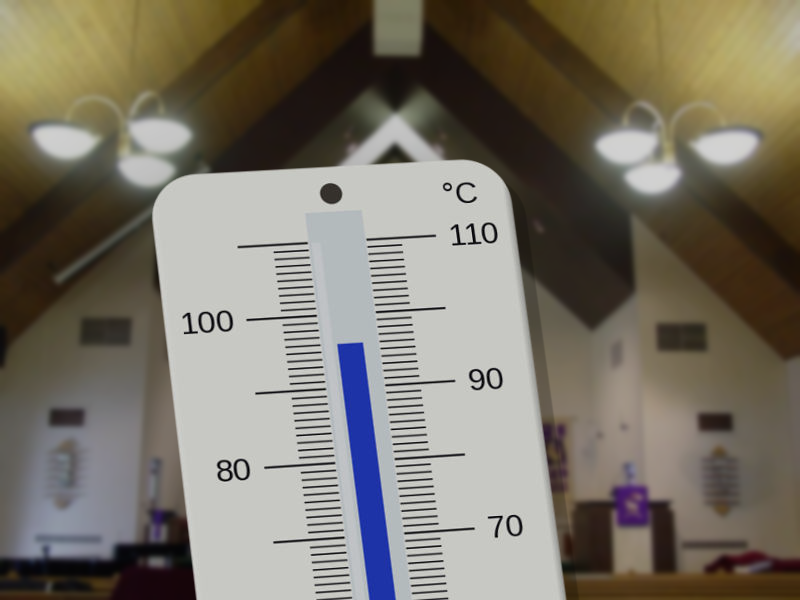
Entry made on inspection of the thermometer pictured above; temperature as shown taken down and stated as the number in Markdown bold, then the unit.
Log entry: **96** °C
